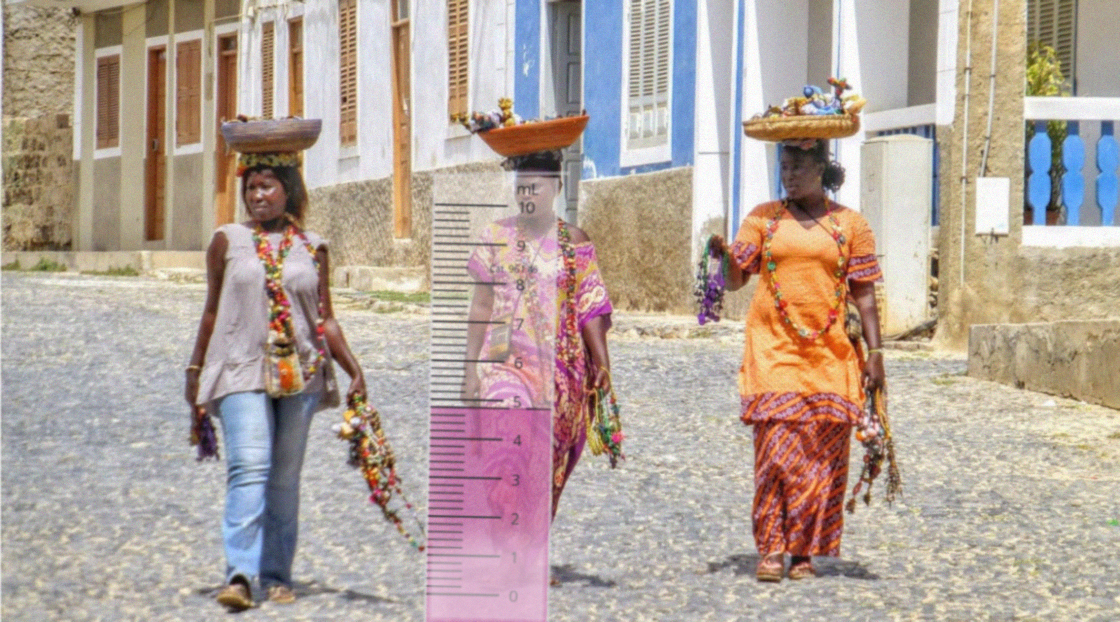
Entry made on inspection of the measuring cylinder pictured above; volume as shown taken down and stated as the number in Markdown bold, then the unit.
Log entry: **4.8** mL
